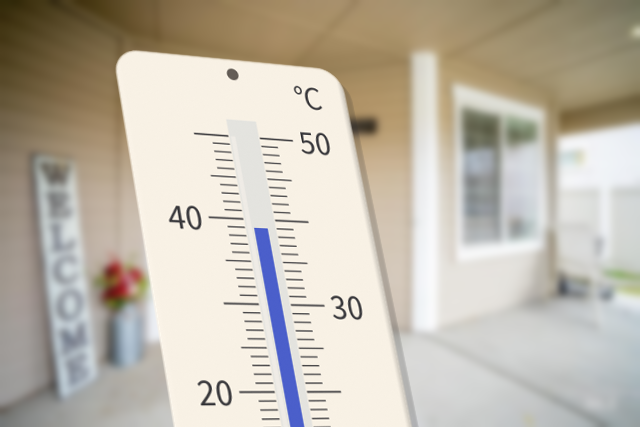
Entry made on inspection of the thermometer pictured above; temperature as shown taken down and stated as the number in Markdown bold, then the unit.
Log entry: **39** °C
